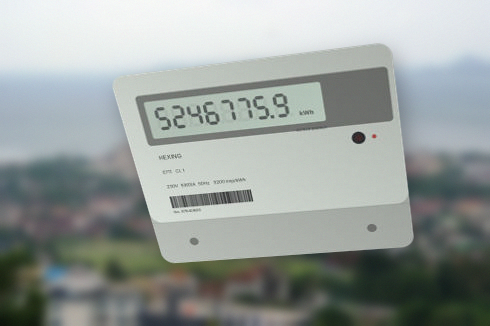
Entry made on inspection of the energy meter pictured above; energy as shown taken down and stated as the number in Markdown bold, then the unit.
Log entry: **5246775.9** kWh
